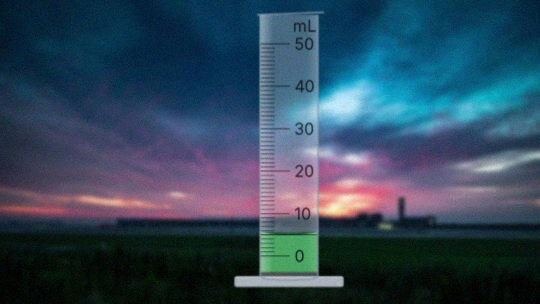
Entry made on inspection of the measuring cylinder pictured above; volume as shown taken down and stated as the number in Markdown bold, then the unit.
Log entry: **5** mL
